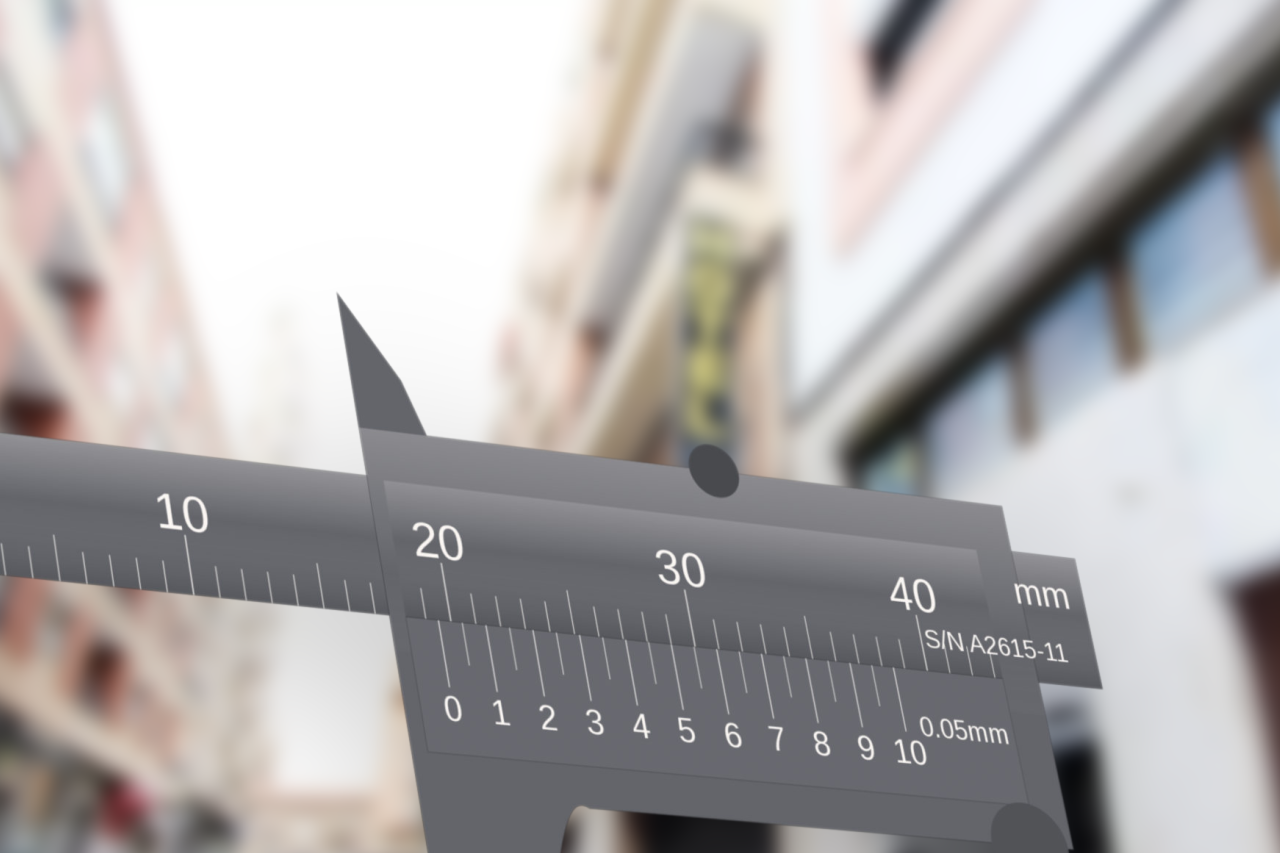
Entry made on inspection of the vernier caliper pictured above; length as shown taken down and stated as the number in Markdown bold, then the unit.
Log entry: **19.5** mm
